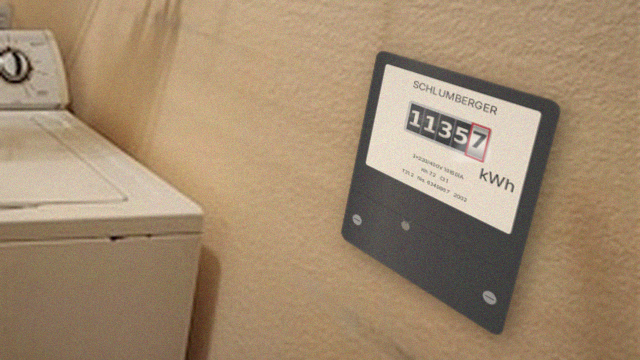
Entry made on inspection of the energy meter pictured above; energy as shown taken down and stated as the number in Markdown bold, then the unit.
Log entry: **1135.7** kWh
